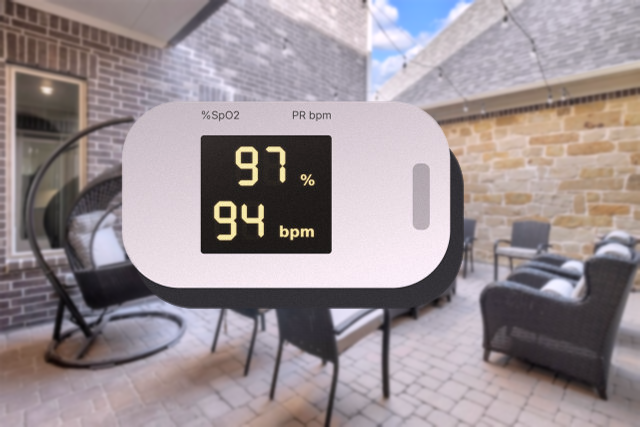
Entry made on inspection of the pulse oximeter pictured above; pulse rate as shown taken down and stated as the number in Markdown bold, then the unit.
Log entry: **94** bpm
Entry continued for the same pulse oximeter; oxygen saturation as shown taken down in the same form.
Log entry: **97** %
